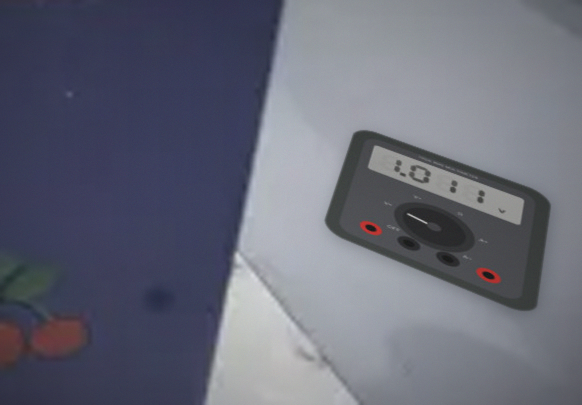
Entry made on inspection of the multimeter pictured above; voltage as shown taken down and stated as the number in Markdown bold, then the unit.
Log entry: **1.011** V
